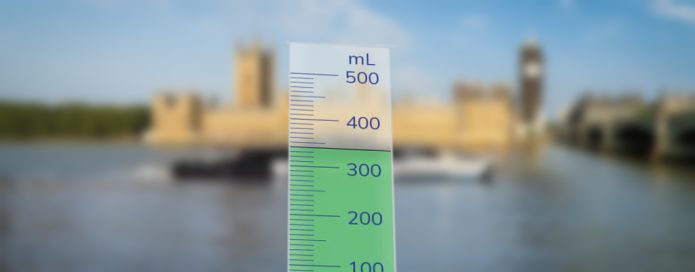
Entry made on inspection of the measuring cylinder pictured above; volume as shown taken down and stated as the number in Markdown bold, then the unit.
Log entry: **340** mL
